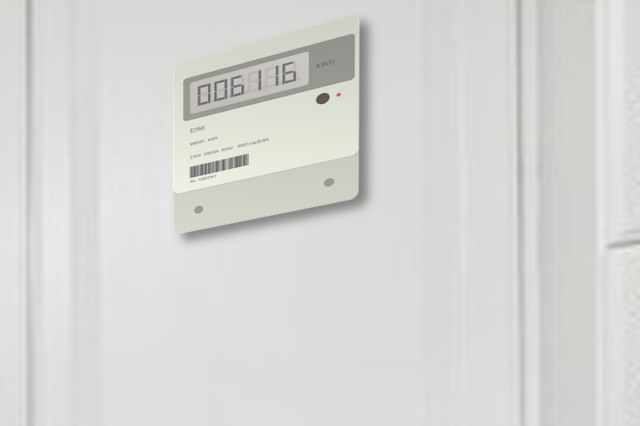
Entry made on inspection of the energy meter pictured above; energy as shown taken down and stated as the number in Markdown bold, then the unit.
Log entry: **6116** kWh
